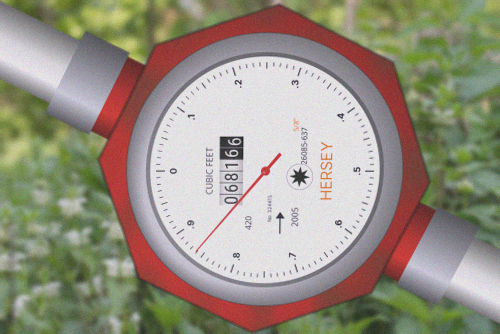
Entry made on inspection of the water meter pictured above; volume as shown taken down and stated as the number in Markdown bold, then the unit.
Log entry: **68165.86** ft³
